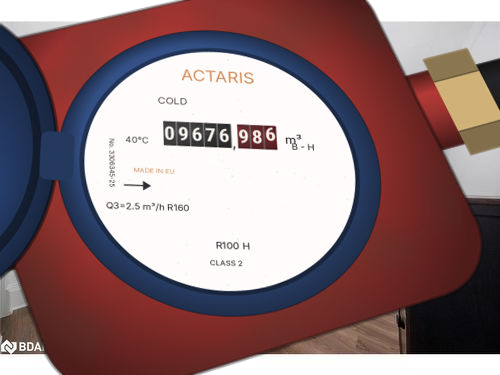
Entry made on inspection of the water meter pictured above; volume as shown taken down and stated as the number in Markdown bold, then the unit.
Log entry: **9676.986** m³
